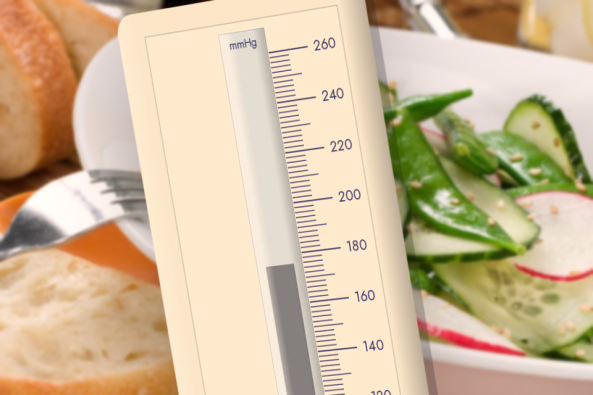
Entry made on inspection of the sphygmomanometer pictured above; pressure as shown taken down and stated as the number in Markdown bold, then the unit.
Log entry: **176** mmHg
